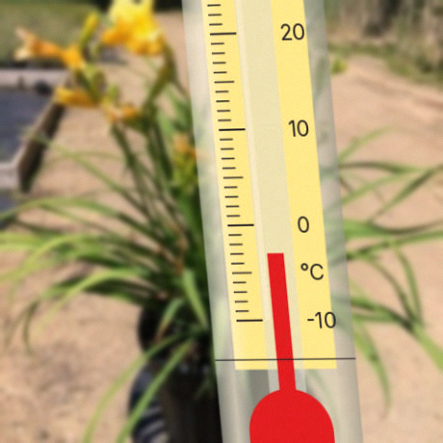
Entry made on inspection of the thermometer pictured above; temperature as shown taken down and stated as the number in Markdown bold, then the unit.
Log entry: **-3** °C
